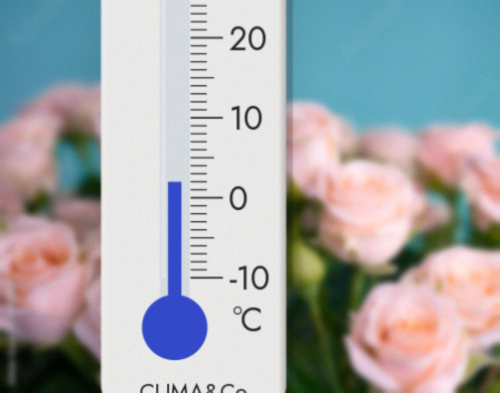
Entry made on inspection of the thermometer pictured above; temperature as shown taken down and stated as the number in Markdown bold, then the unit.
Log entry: **2** °C
